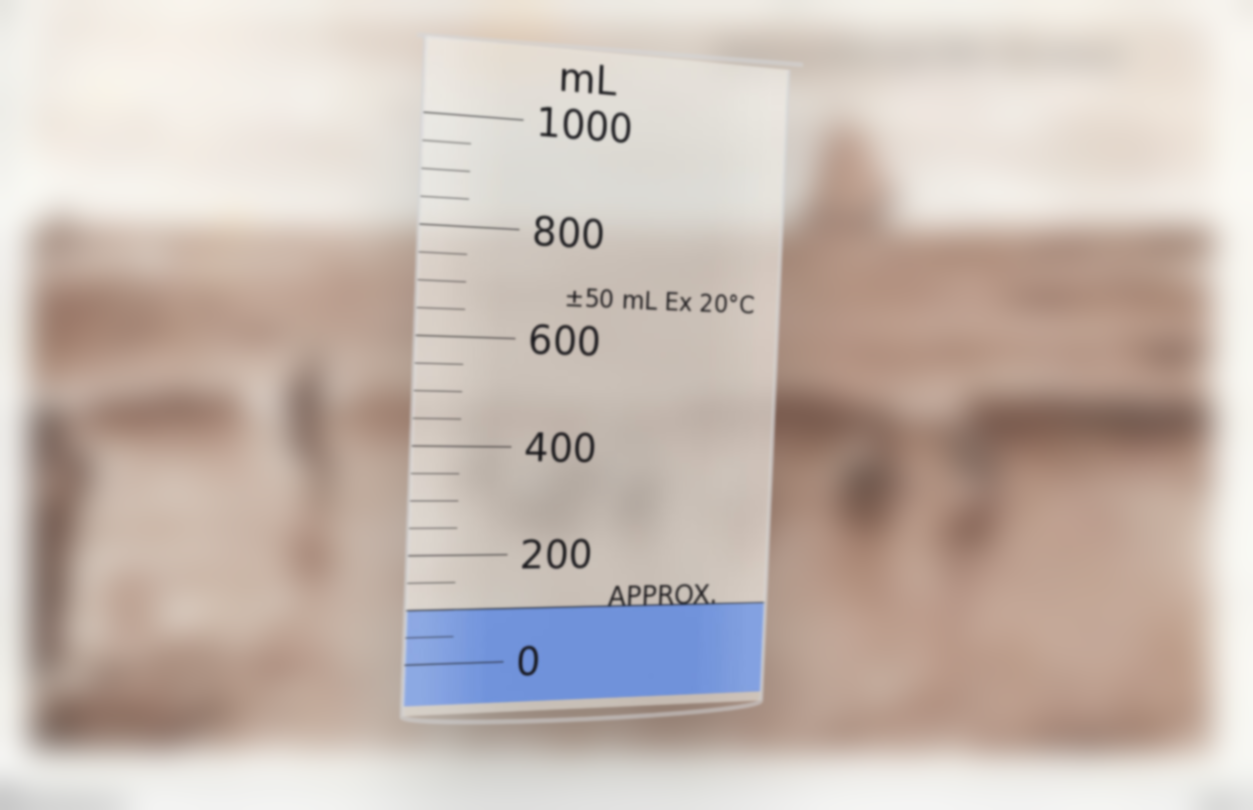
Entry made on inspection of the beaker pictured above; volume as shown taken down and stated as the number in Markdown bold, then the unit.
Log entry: **100** mL
